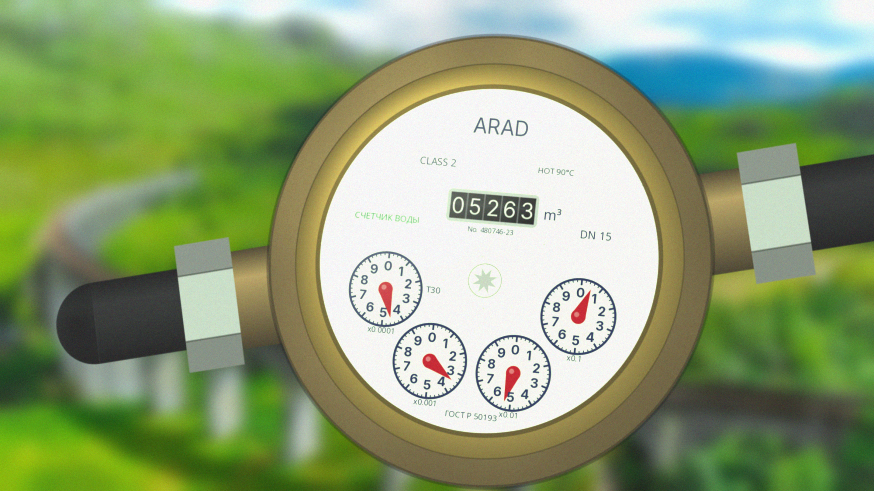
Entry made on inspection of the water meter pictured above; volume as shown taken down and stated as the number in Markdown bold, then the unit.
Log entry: **5263.0534** m³
